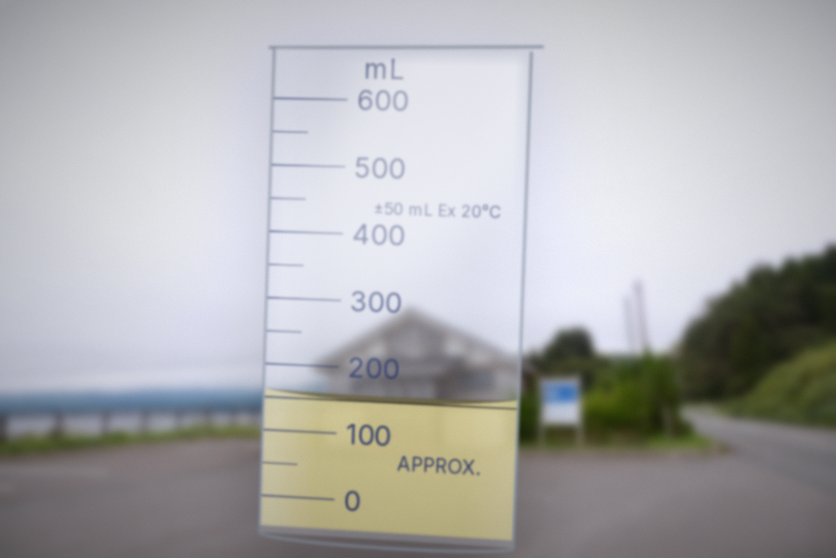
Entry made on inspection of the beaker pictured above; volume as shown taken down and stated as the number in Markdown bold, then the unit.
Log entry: **150** mL
